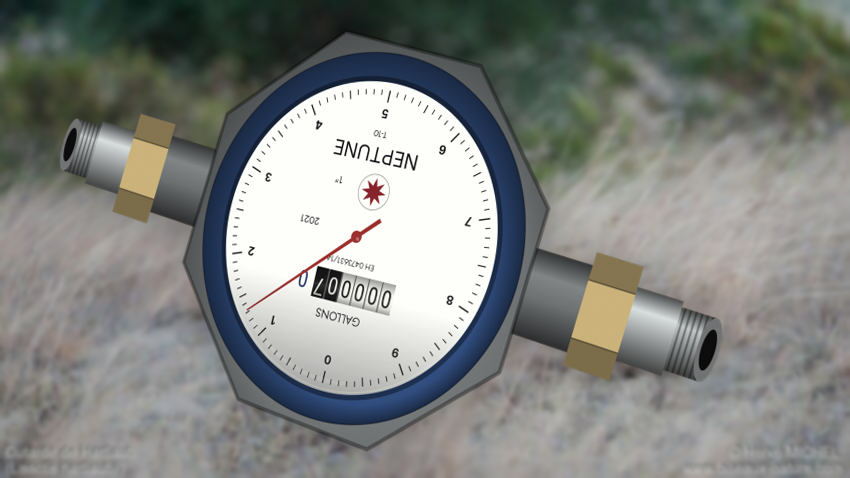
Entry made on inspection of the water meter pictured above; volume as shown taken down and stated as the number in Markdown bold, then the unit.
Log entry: **71.3** gal
